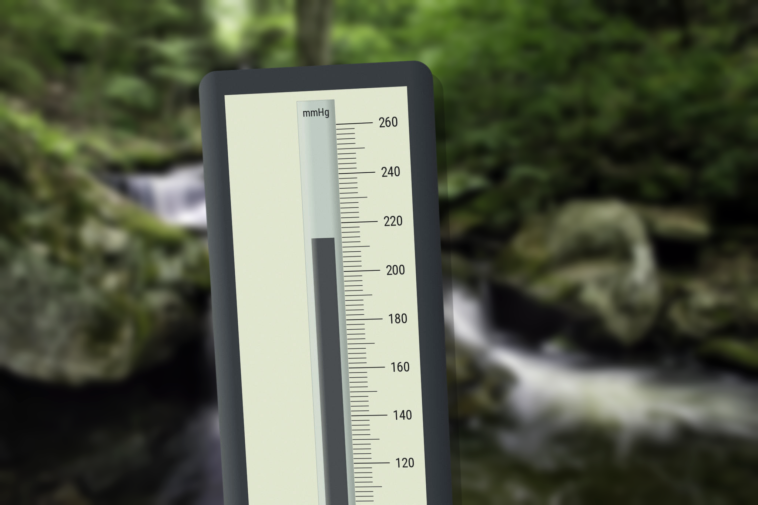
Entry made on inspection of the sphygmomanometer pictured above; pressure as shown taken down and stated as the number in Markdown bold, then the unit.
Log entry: **214** mmHg
